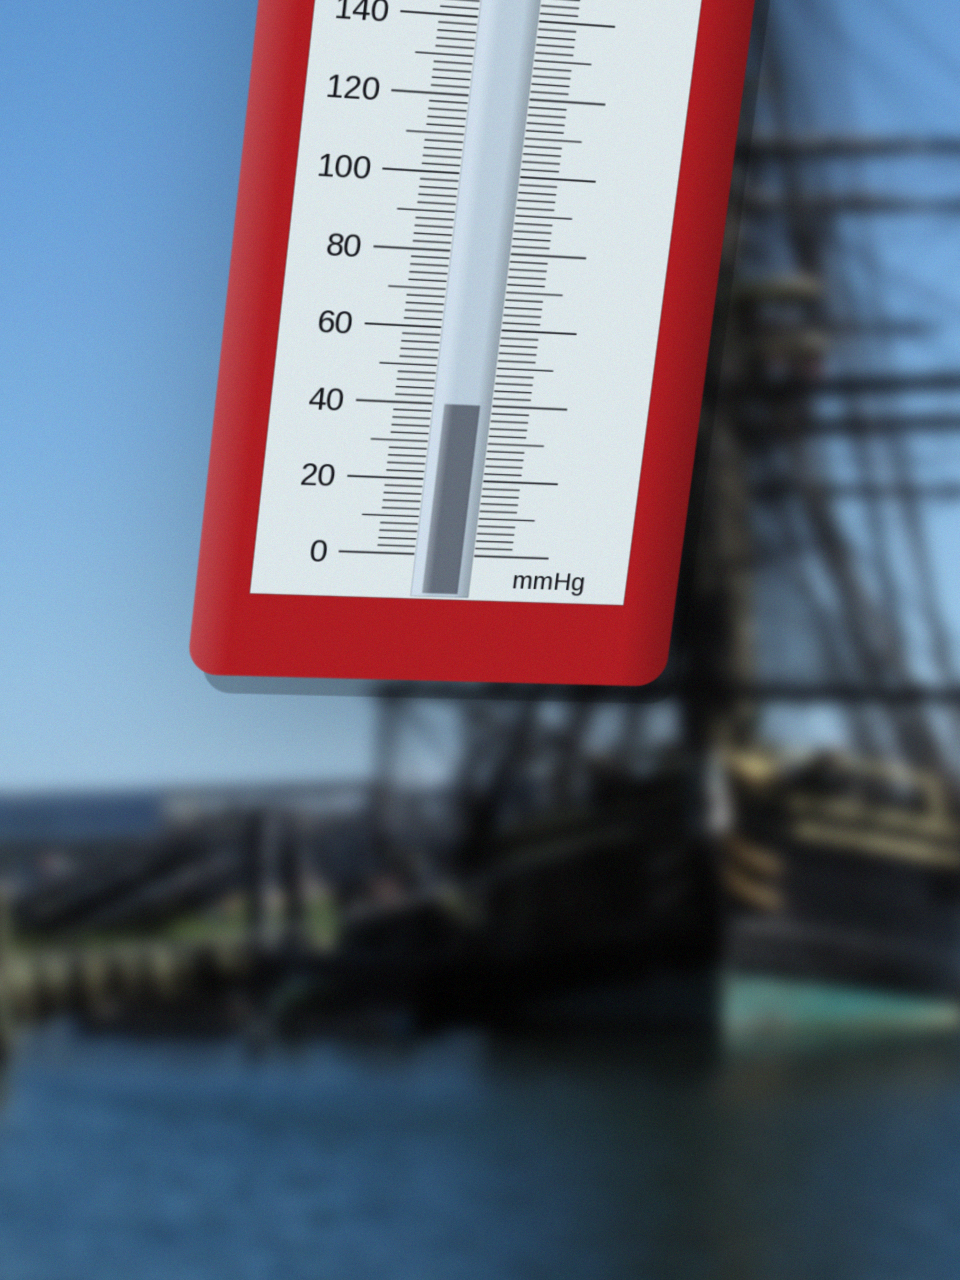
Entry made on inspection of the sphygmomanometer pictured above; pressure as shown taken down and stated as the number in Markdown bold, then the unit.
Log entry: **40** mmHg
